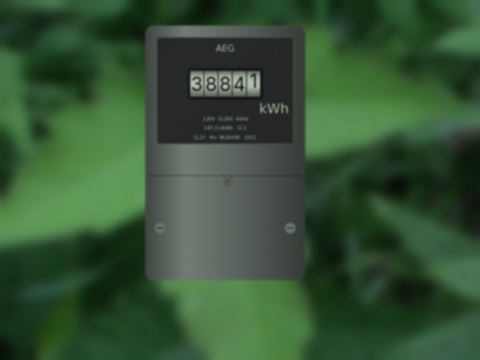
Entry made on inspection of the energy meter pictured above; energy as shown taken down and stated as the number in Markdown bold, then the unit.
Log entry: **38841** kWh
